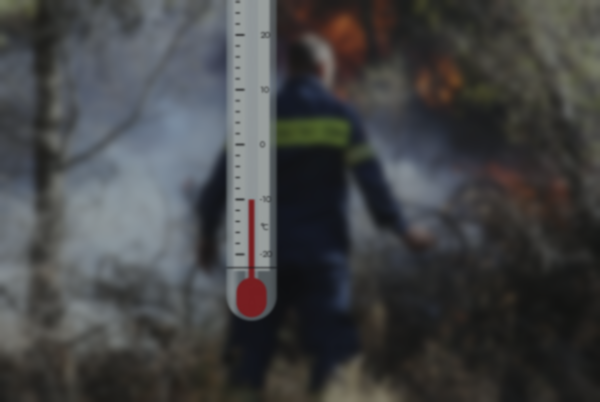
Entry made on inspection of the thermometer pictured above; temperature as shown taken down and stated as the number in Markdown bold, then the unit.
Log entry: **-10** °C
